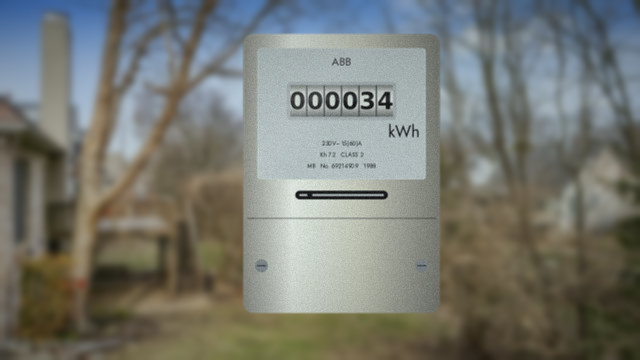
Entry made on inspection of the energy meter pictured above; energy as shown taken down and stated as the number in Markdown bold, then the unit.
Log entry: **34** kWh
